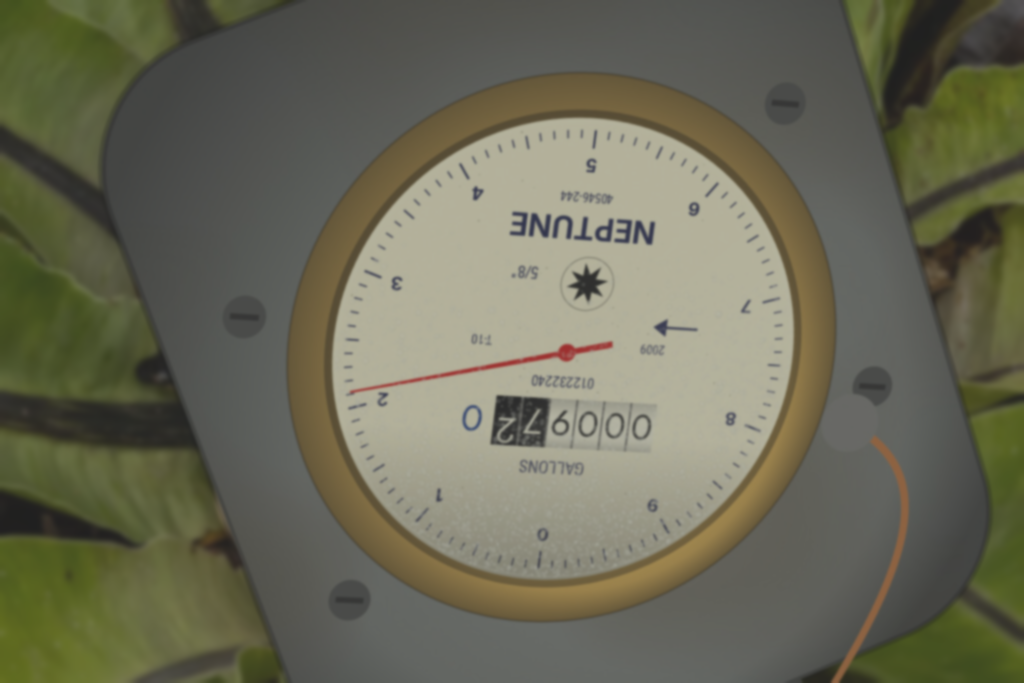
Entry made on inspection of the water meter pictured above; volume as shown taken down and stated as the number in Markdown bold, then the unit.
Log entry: **9722.1** gal
